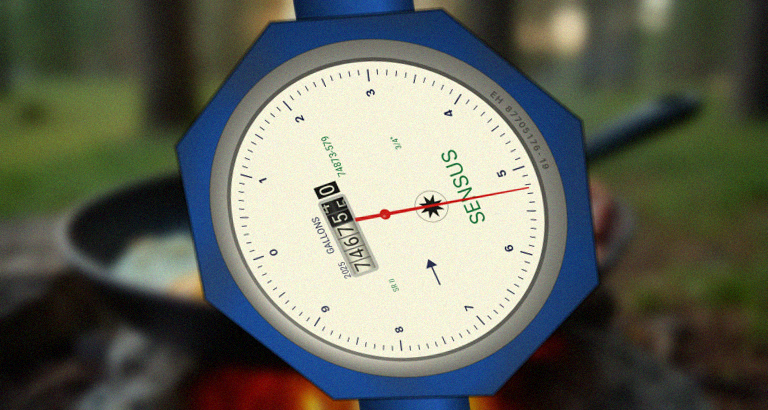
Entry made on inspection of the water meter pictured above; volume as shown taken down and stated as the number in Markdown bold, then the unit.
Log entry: **7467545.2** gal
